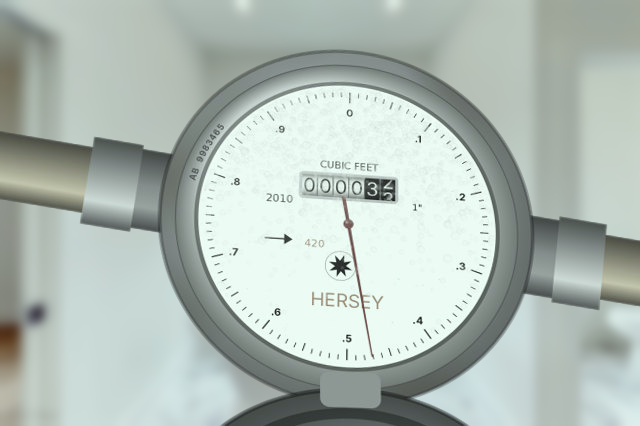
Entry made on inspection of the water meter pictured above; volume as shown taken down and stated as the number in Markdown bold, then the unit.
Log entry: **32.47** ft³
